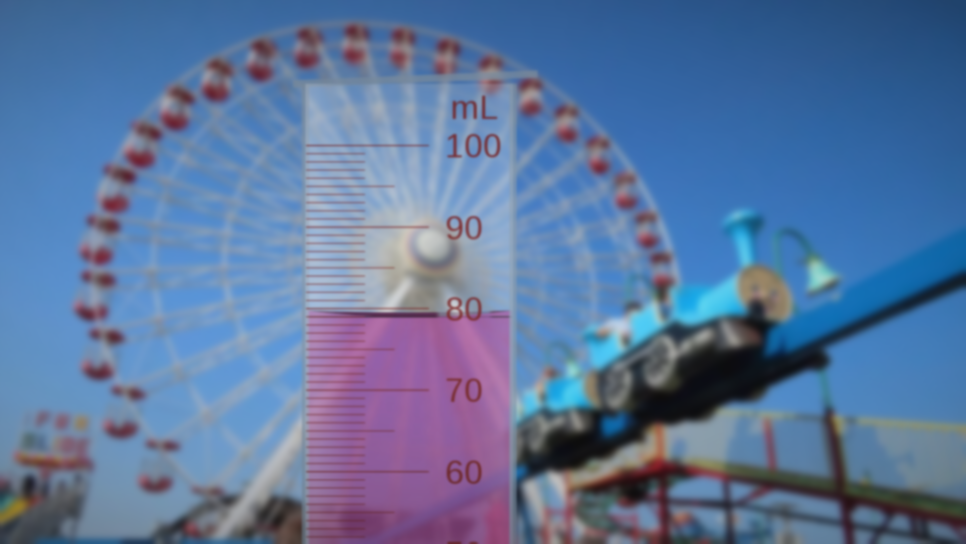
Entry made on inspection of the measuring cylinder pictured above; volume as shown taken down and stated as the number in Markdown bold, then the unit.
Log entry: **79** mL
